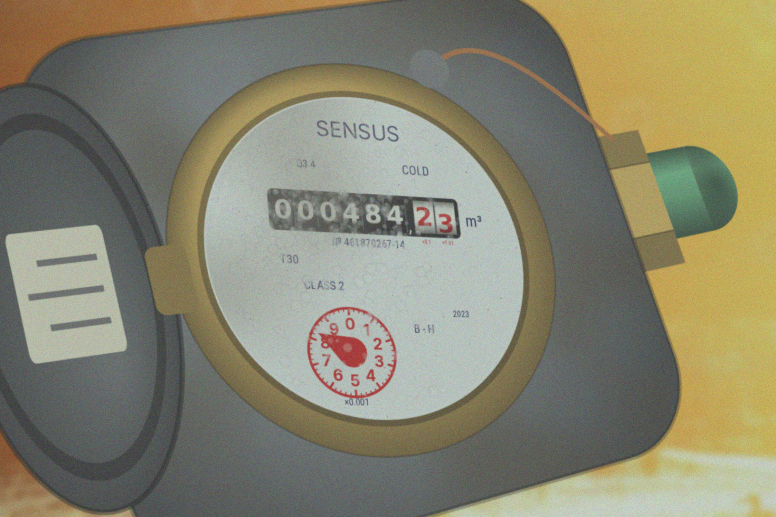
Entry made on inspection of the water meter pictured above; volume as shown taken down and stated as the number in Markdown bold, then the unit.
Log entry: **484.228** m³
